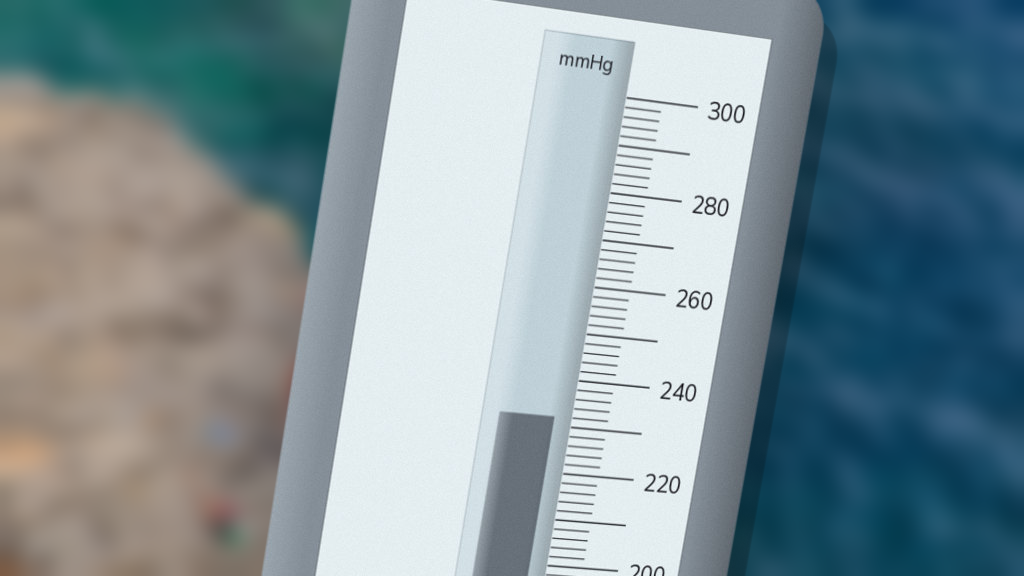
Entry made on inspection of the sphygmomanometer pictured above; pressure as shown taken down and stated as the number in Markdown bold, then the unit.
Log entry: **232** mmHg
